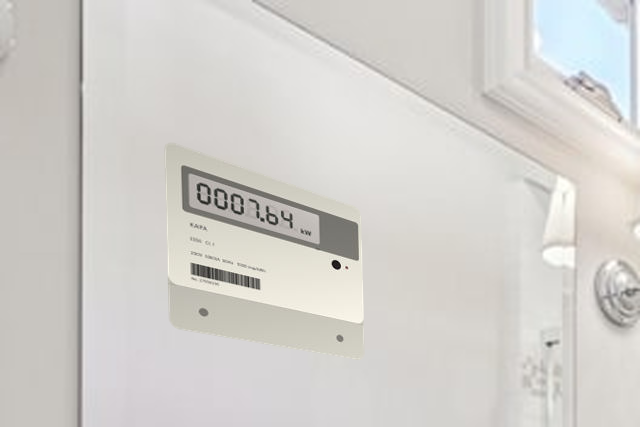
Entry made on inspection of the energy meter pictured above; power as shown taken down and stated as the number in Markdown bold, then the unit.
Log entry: **7.64** kW
